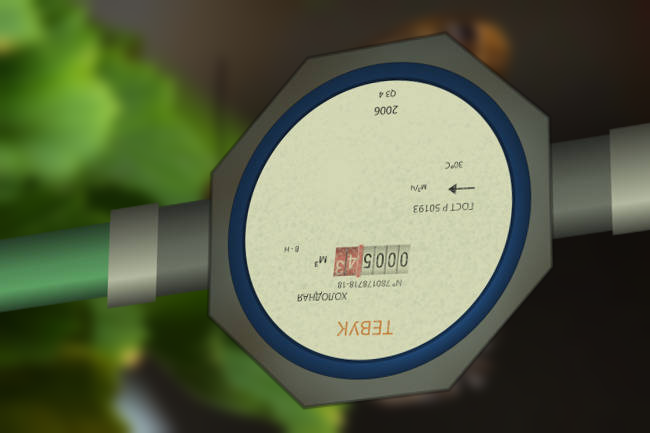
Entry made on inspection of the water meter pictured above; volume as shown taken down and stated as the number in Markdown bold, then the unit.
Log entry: **5.43** m³
